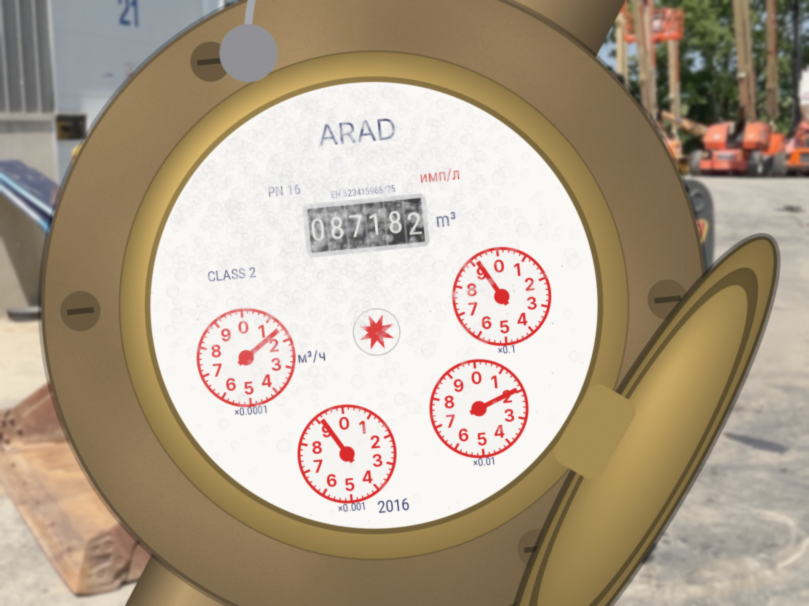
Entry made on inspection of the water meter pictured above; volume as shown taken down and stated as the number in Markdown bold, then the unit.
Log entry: **87181.9191** m³
